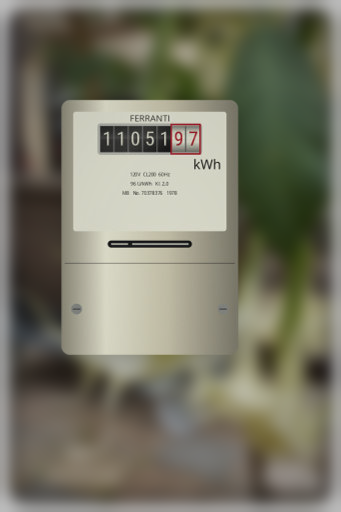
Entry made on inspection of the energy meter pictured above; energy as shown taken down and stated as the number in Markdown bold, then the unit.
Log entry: **11051.97** kWh
